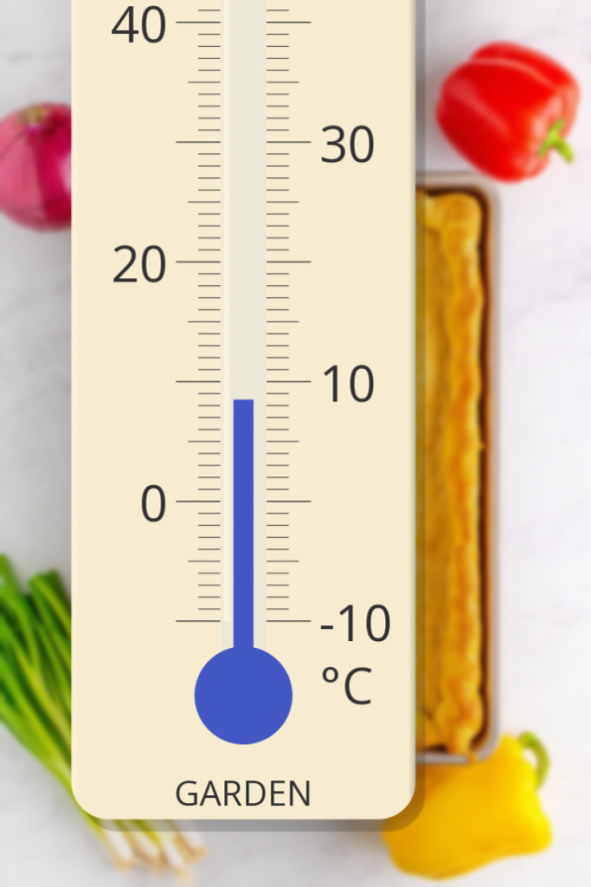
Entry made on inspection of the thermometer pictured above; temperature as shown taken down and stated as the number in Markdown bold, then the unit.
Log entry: **8.5** °C
